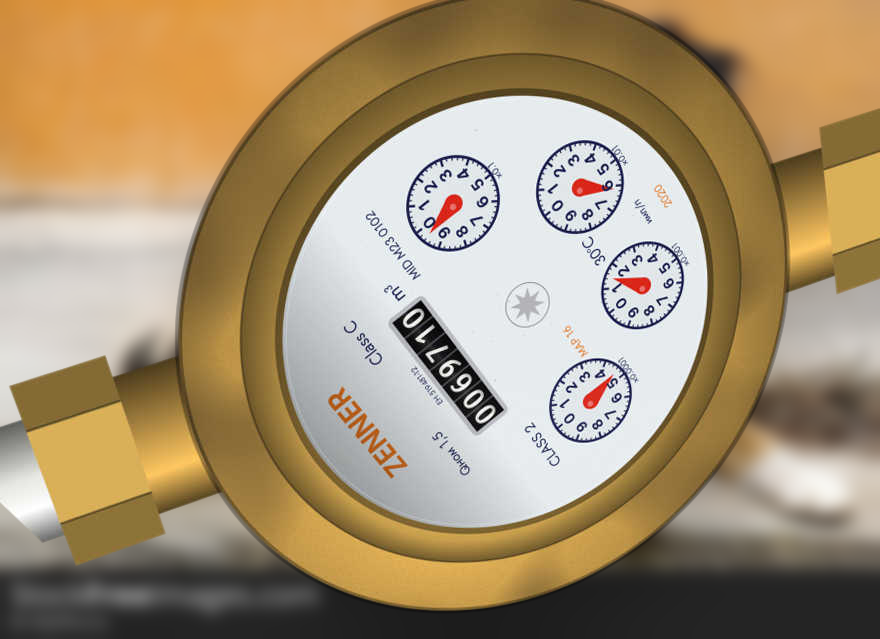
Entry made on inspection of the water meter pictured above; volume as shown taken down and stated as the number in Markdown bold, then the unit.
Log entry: **69709.9614** m³
